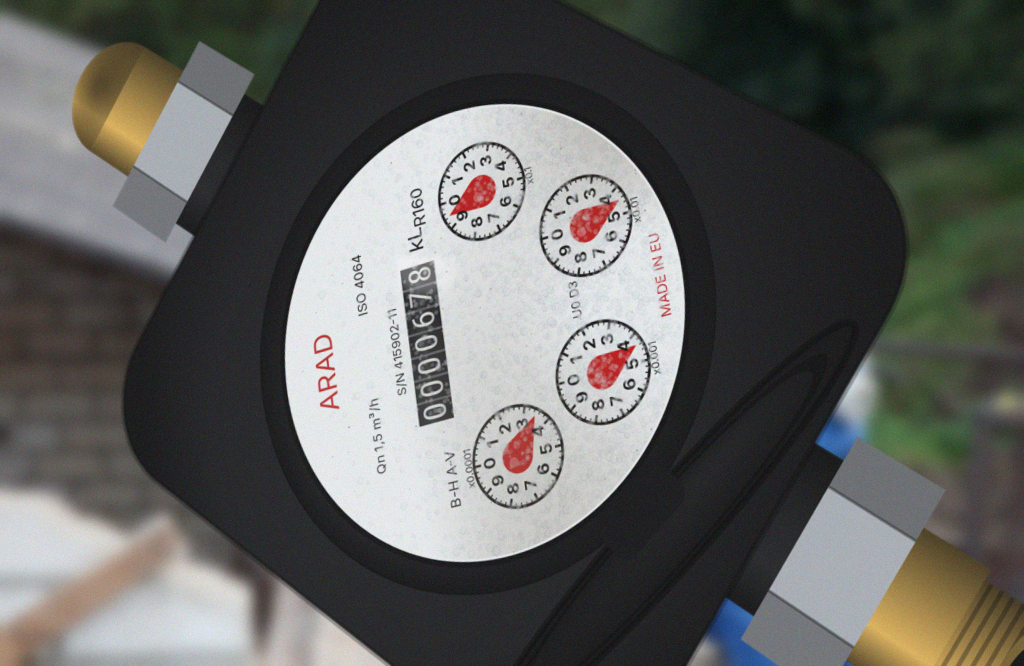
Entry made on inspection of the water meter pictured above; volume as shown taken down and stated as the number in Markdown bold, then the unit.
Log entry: **677.9443** kL
